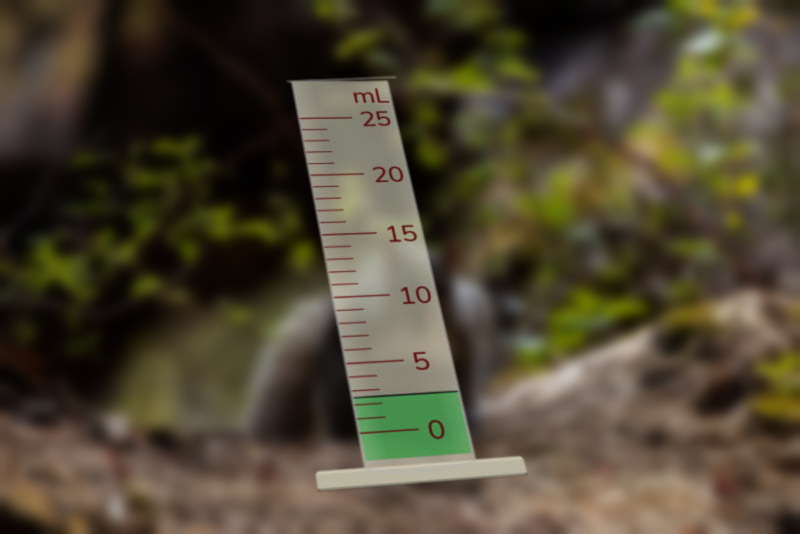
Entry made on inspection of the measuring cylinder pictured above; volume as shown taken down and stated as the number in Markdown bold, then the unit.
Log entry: **2.5** mL
